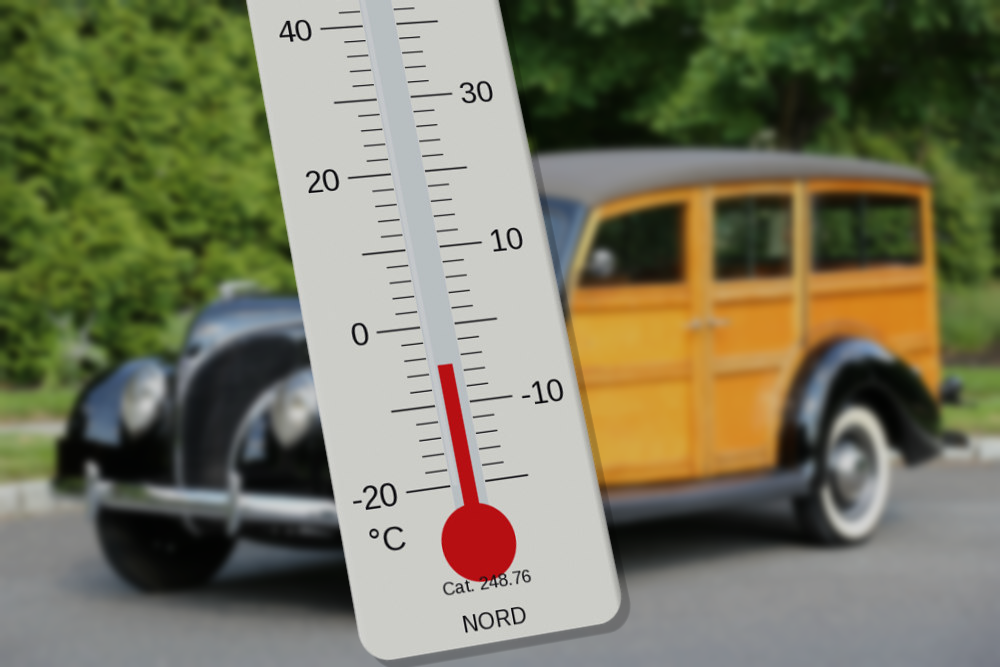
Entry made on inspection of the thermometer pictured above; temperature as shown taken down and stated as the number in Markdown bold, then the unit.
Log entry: **-5** °C
